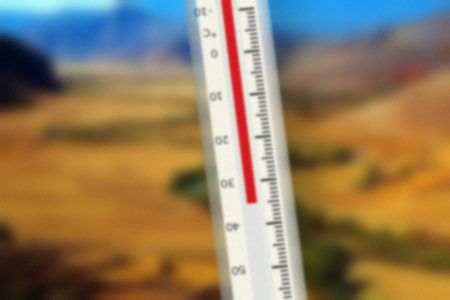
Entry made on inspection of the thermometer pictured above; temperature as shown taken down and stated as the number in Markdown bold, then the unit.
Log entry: **35** °C
